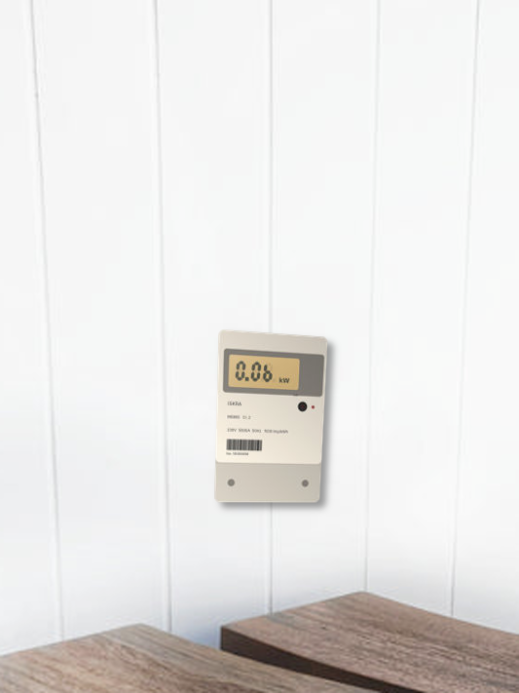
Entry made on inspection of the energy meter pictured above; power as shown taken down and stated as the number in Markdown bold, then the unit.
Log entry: **0.06** kW
